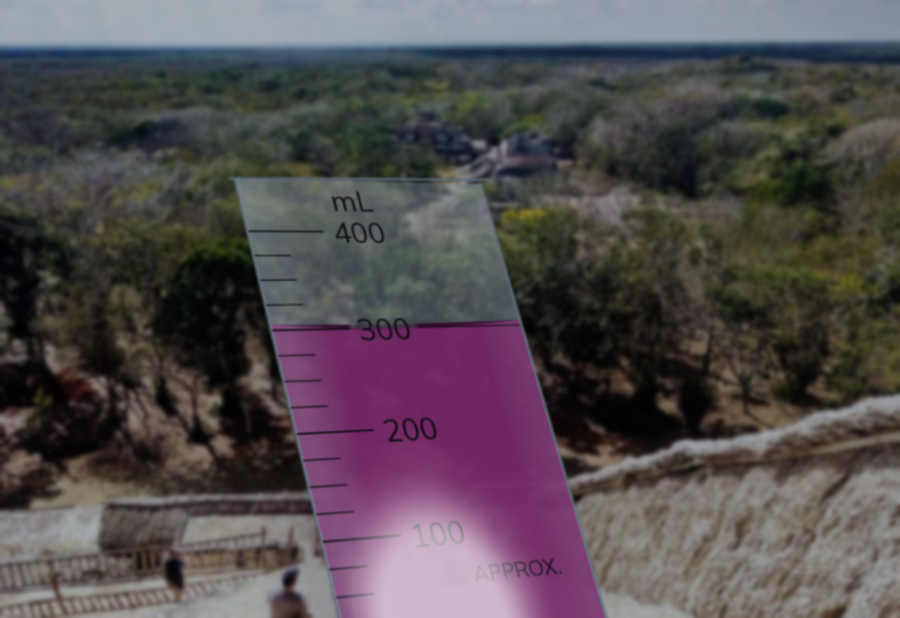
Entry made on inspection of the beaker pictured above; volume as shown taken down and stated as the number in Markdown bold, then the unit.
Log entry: **300** mL
